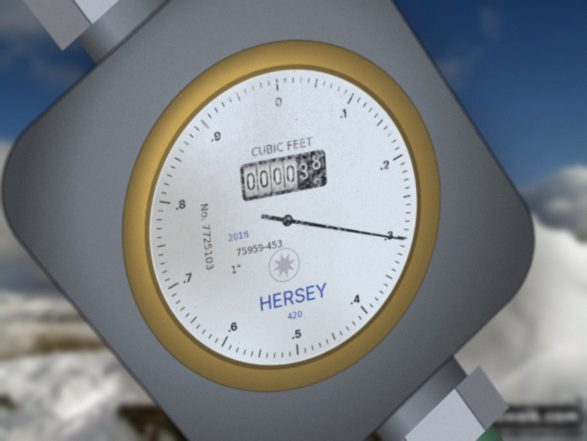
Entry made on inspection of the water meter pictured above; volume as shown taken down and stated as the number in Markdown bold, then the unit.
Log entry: **38.30** ft³
